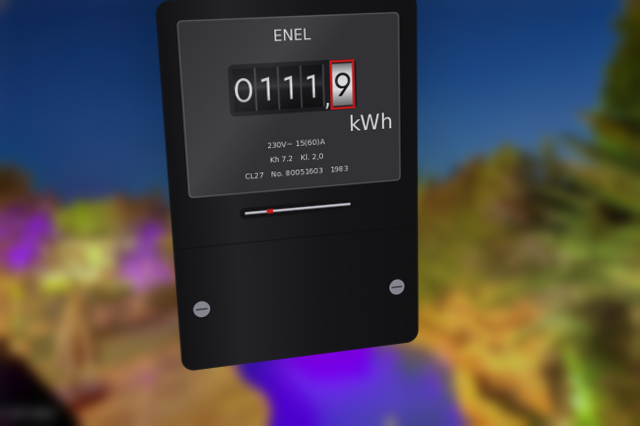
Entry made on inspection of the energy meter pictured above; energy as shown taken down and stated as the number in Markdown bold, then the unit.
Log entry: **111.9** kWh
